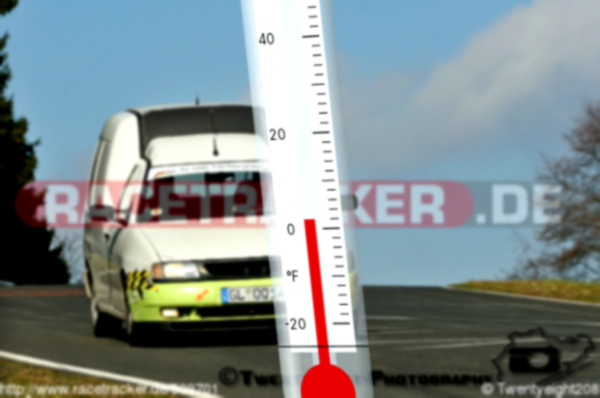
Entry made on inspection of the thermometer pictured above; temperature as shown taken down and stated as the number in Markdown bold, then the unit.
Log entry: **2** °F
